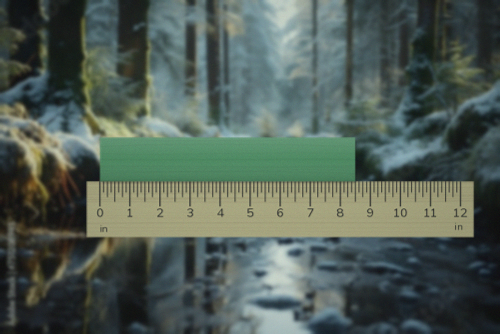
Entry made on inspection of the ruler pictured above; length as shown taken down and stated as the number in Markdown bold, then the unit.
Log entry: **8.5** in
